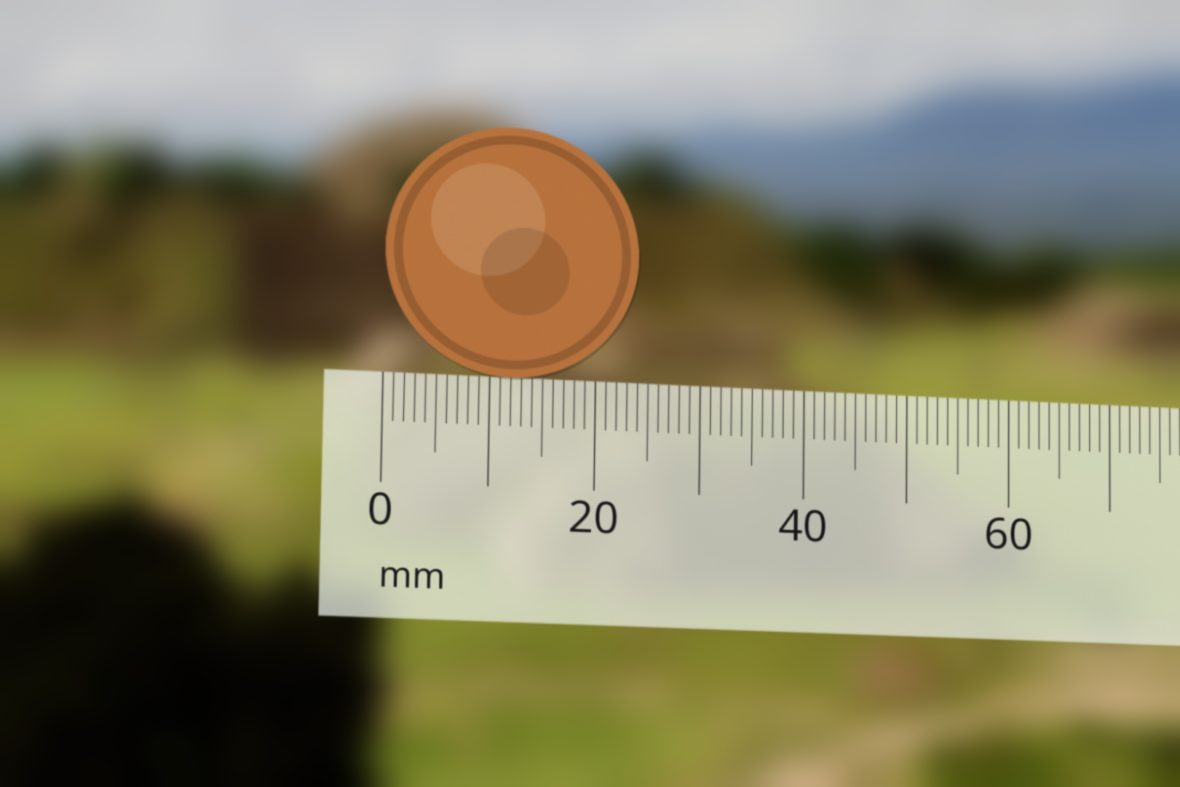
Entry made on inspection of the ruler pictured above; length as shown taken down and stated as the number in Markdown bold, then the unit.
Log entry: **24** mm
